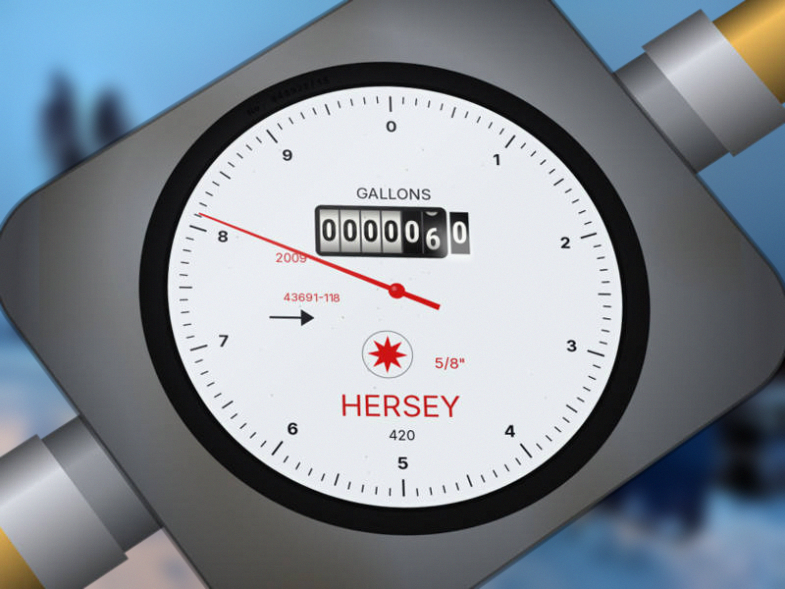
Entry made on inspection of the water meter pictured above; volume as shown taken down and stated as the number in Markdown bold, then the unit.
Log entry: **58.1** gal
